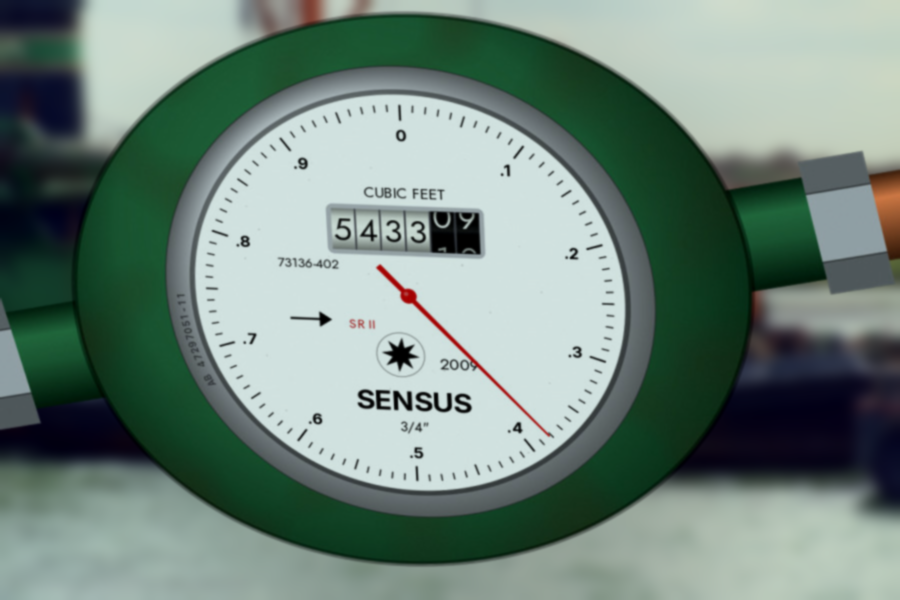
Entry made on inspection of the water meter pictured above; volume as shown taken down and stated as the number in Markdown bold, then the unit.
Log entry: **543309.38** ft³
